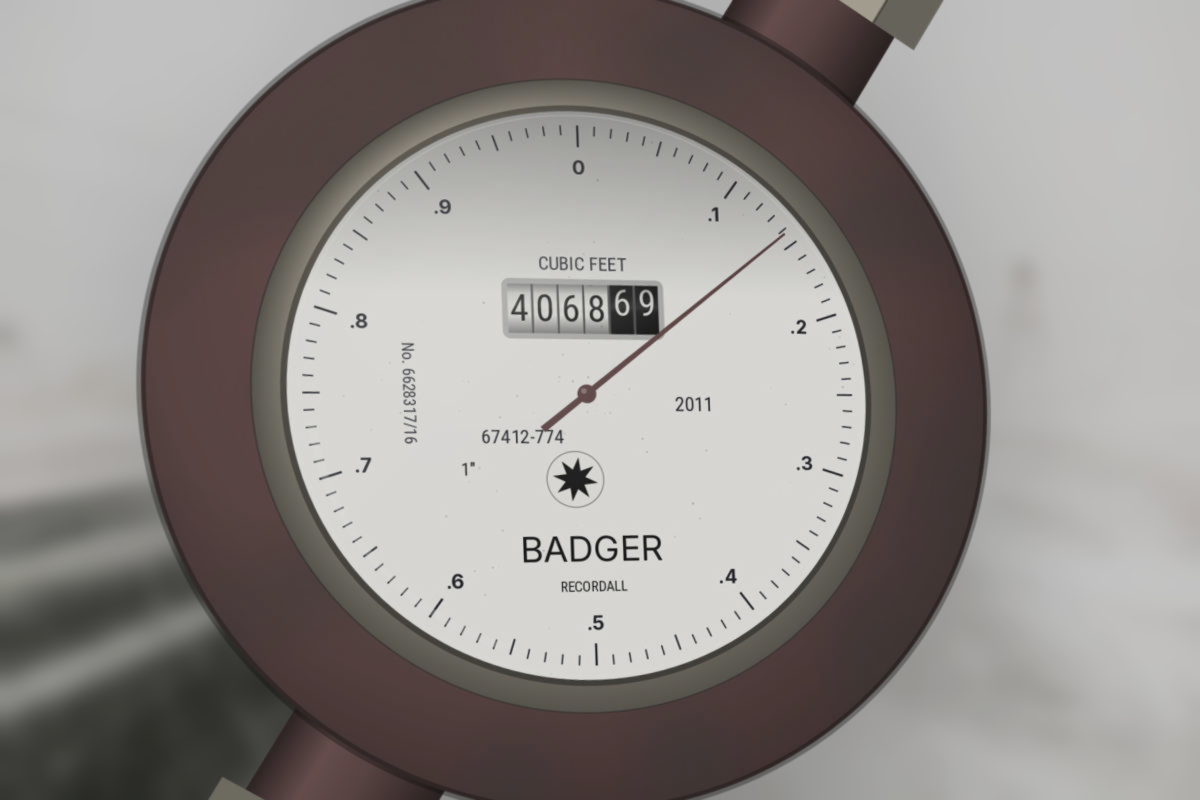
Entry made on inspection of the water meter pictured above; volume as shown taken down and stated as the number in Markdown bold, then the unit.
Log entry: **406869.14** ft³
